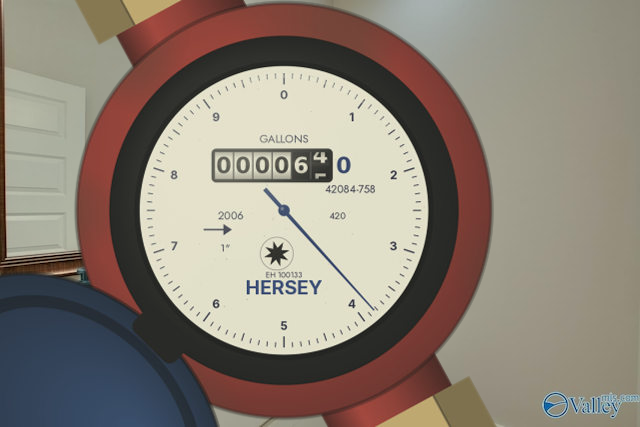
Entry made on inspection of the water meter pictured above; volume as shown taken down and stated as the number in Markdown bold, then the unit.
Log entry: **643.8** gal
